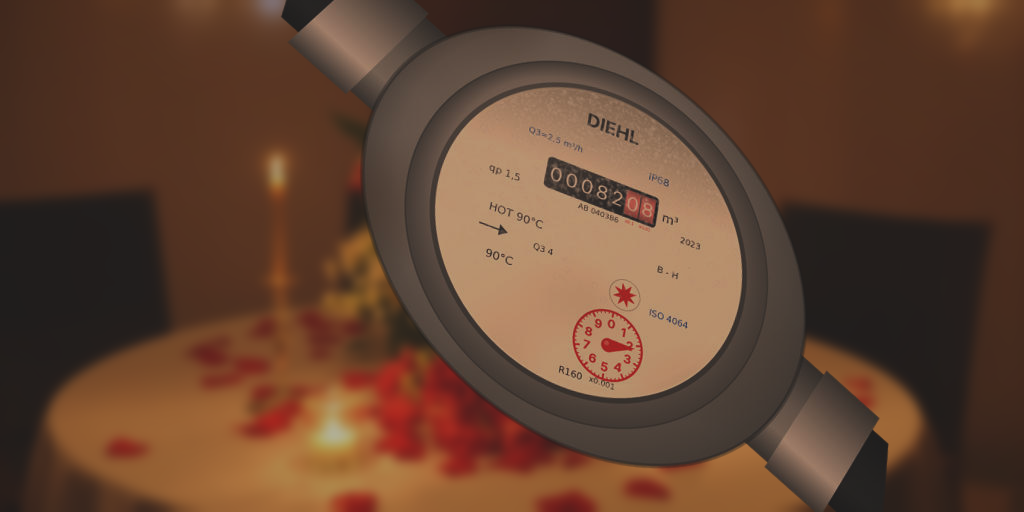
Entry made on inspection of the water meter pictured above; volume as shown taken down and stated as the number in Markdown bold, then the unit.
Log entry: **82.082** m³
